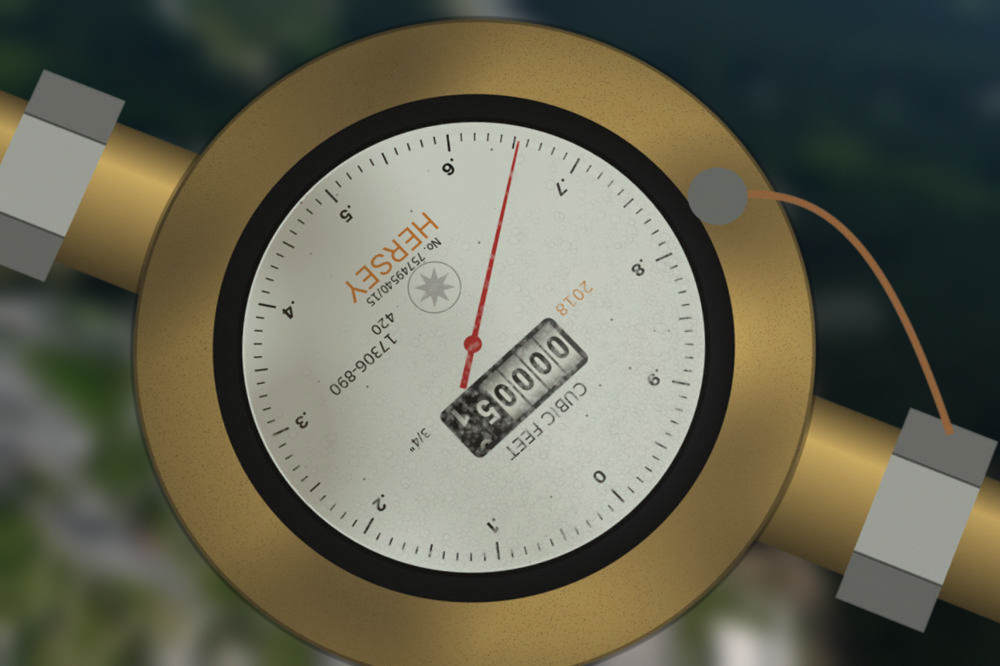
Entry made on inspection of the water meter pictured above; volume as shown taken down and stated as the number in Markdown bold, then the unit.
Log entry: **50.65** ft³
